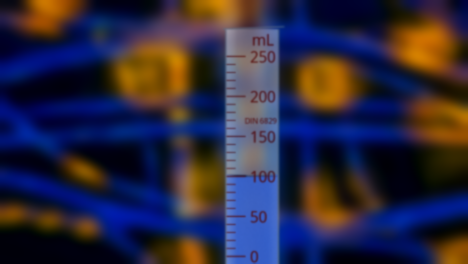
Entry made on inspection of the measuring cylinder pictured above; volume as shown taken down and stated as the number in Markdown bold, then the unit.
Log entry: **100** mL
